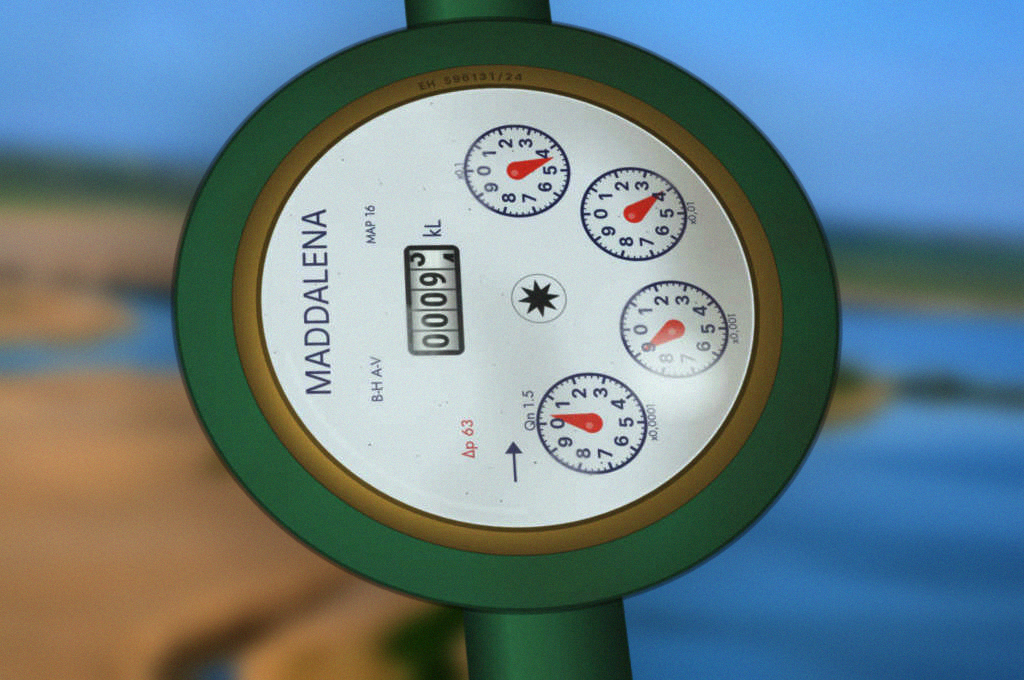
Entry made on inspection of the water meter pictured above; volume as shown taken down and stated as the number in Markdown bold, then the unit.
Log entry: **93.4390** kL
